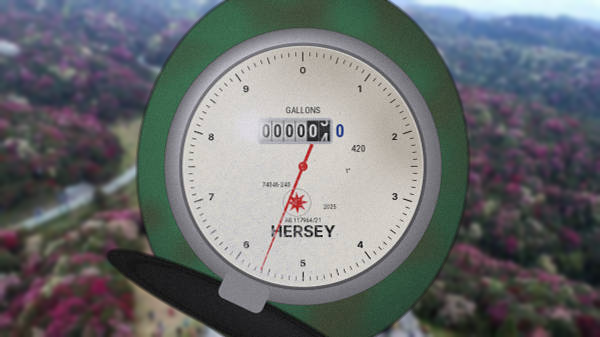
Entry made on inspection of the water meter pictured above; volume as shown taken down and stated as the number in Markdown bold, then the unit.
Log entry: **35.6** gal
